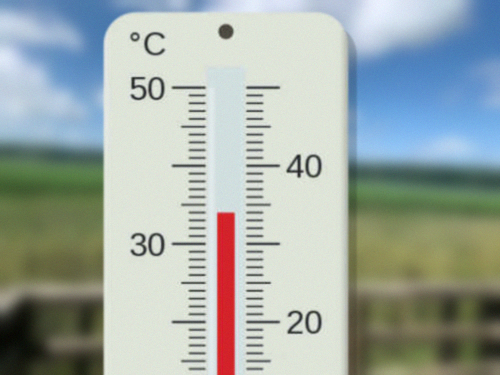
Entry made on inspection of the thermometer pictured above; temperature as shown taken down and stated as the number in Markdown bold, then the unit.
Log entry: **34** °C
